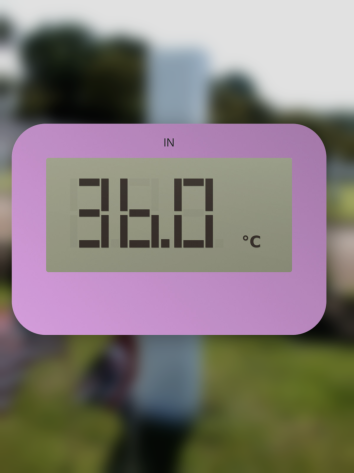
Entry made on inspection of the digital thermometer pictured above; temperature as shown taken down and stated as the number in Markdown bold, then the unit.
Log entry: **36.0** °C
